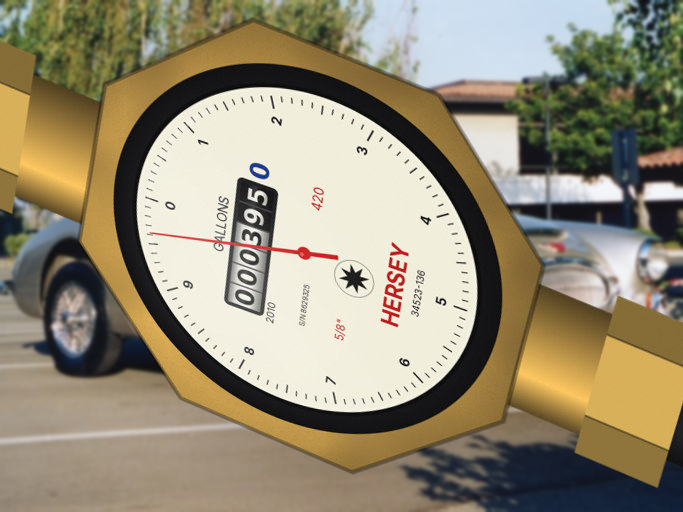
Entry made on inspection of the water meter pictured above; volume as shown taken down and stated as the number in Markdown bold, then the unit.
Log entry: **3949.6** gal
